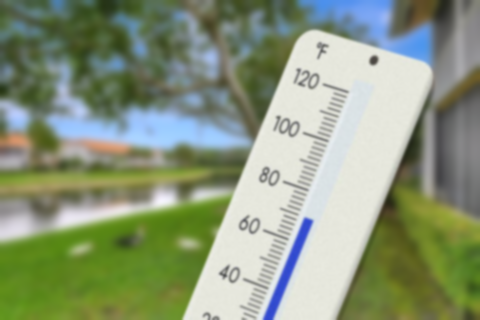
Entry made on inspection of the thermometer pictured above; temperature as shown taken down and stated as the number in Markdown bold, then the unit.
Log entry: **70** °F
